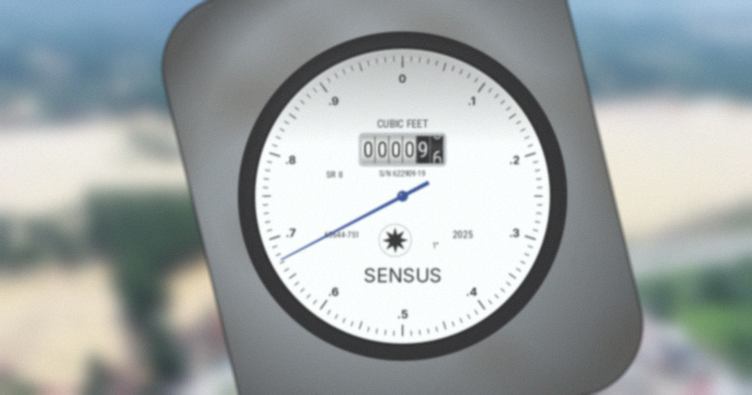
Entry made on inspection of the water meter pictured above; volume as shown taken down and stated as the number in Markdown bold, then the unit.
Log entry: **95.67** ft³
